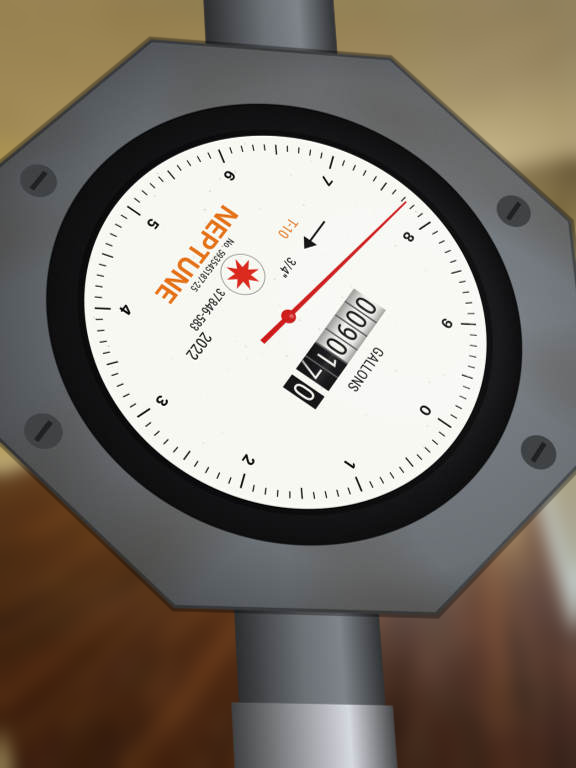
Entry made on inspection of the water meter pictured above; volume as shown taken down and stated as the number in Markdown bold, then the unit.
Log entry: **90167.7** gal
